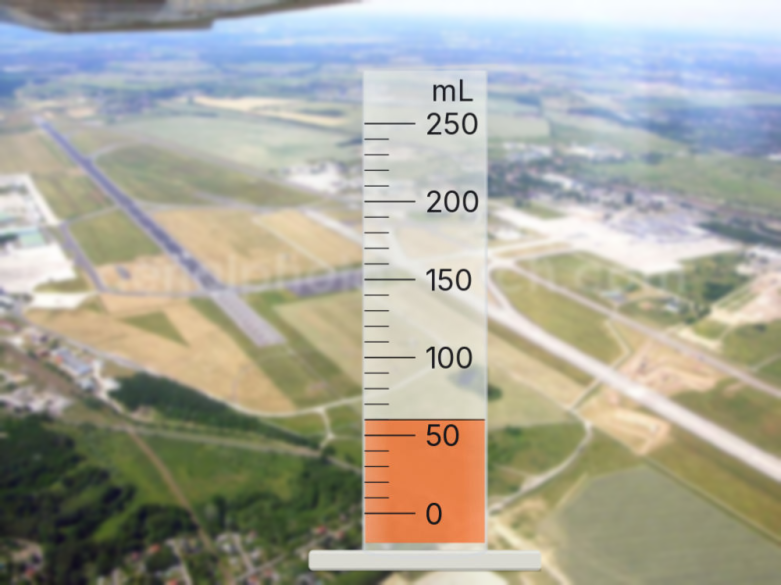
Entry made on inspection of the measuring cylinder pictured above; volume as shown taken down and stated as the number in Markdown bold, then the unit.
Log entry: **60** mL
